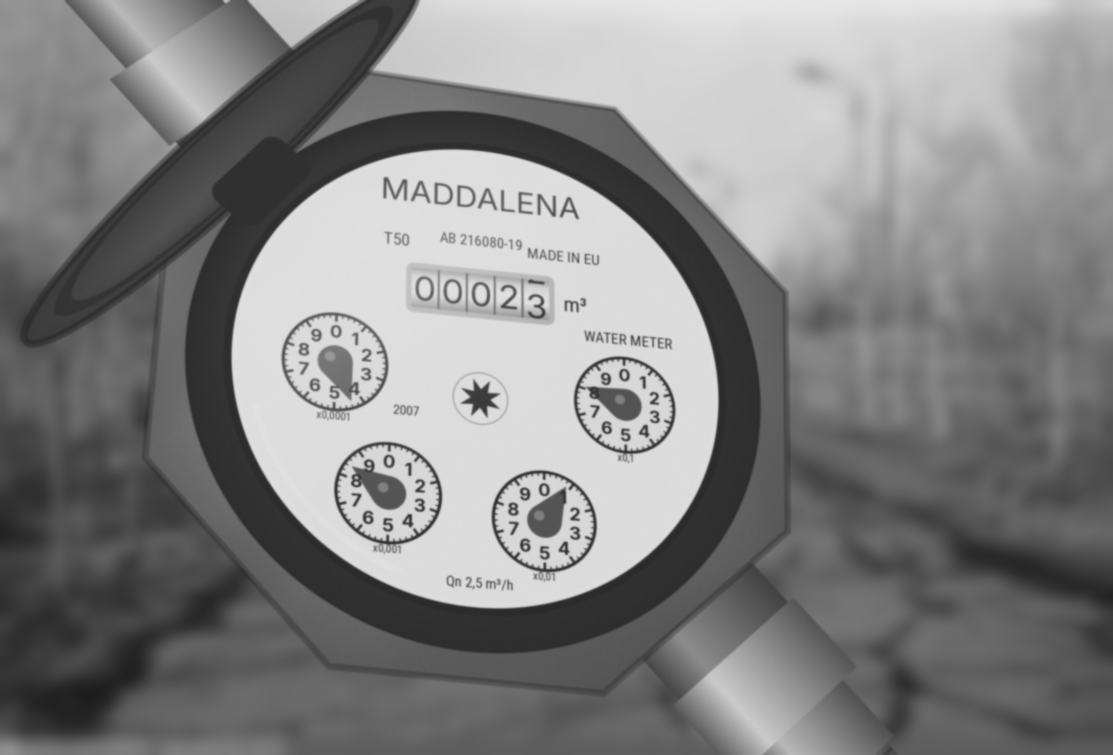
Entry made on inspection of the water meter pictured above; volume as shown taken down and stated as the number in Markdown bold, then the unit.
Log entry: **22.8084** m³
